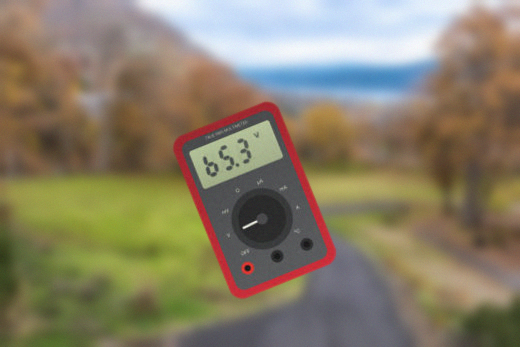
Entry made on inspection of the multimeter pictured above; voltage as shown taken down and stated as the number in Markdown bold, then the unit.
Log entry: **65.3** V
